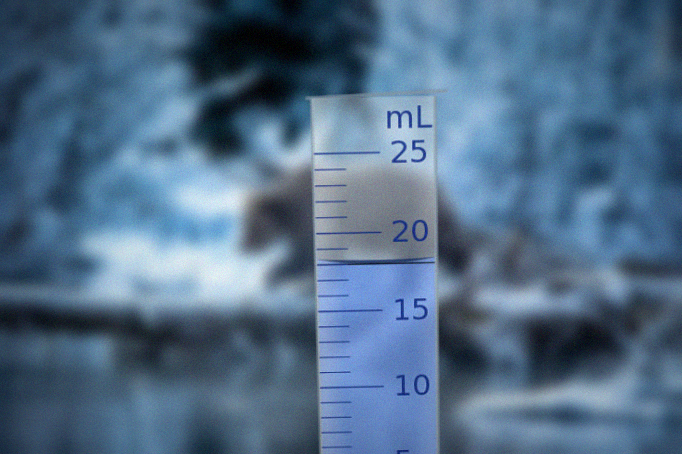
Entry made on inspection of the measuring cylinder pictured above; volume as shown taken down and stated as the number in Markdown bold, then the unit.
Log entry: **18** mL
